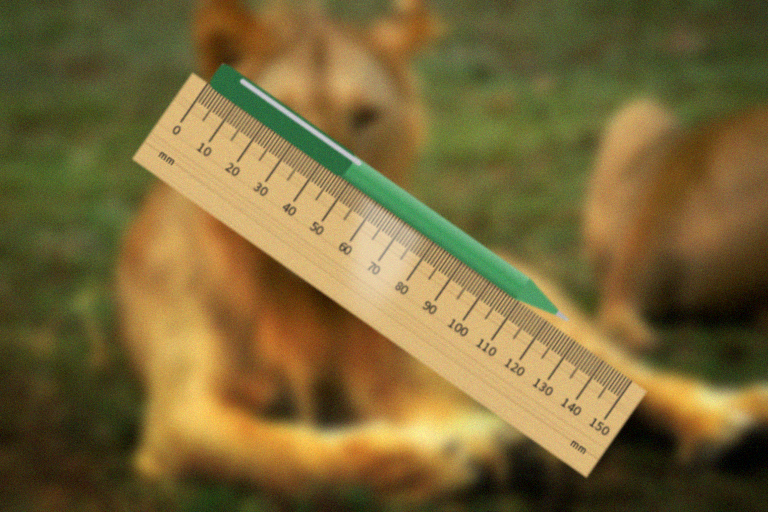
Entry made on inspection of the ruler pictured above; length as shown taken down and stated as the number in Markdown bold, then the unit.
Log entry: **125** mm
